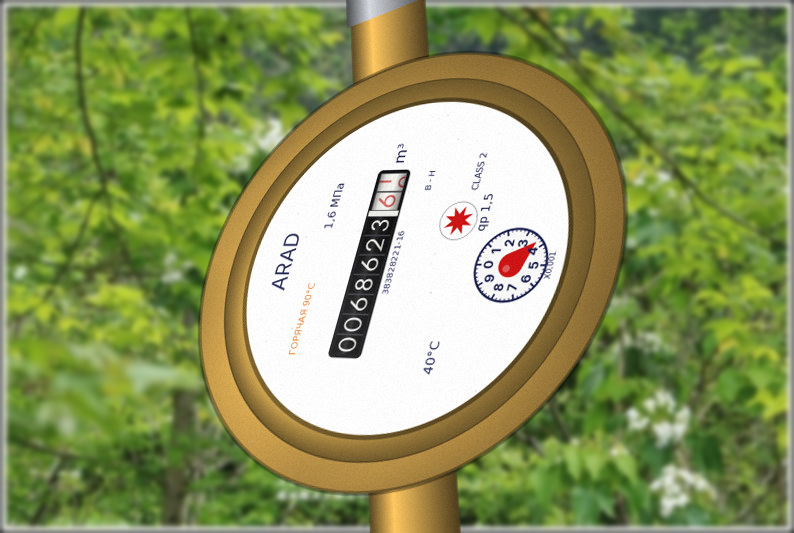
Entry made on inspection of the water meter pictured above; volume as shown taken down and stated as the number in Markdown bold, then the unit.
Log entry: **68623.613** m³
